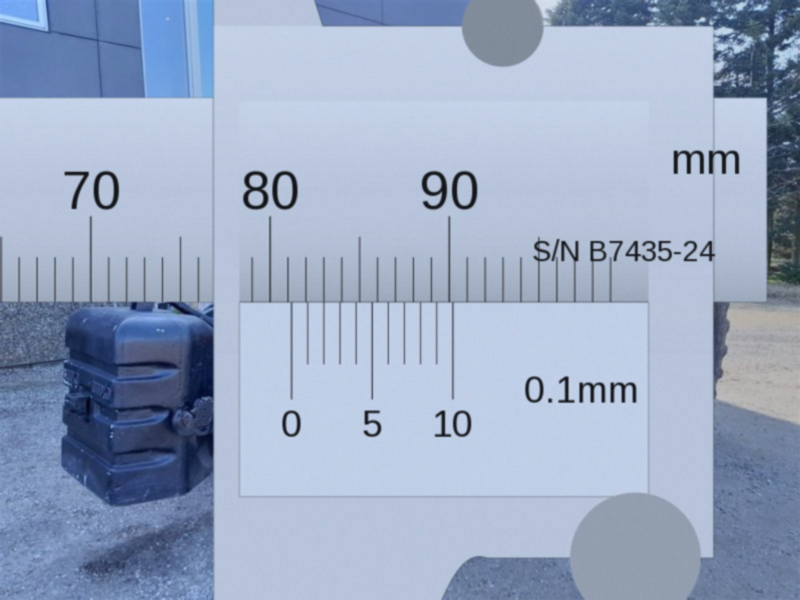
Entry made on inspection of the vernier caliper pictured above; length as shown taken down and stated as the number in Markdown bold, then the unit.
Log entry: **81.2** mm
